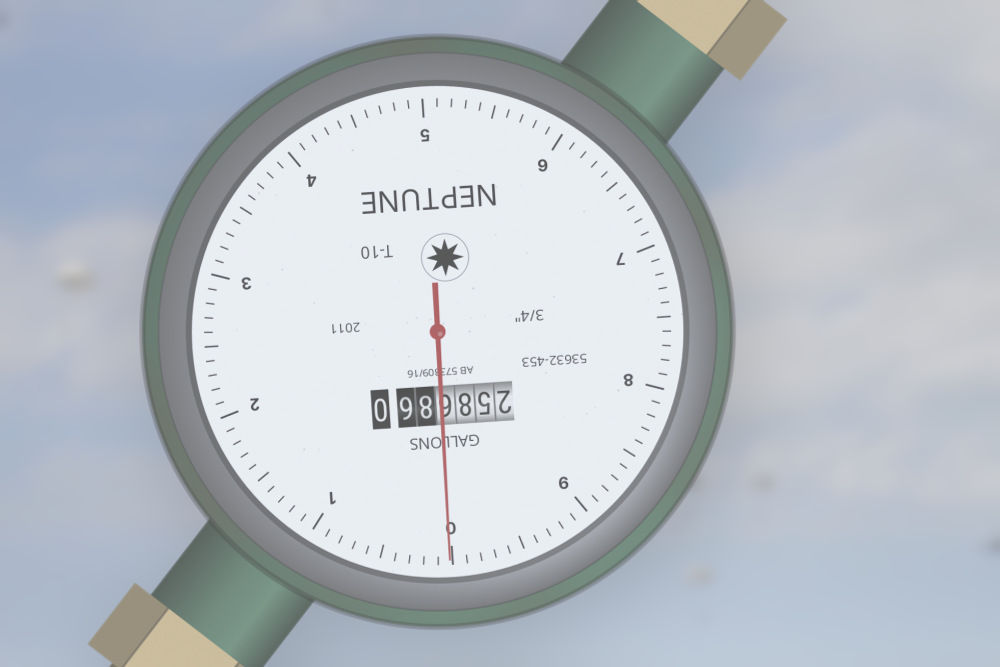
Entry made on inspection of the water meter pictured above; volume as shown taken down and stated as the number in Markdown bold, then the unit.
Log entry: **2586860.0** gal
